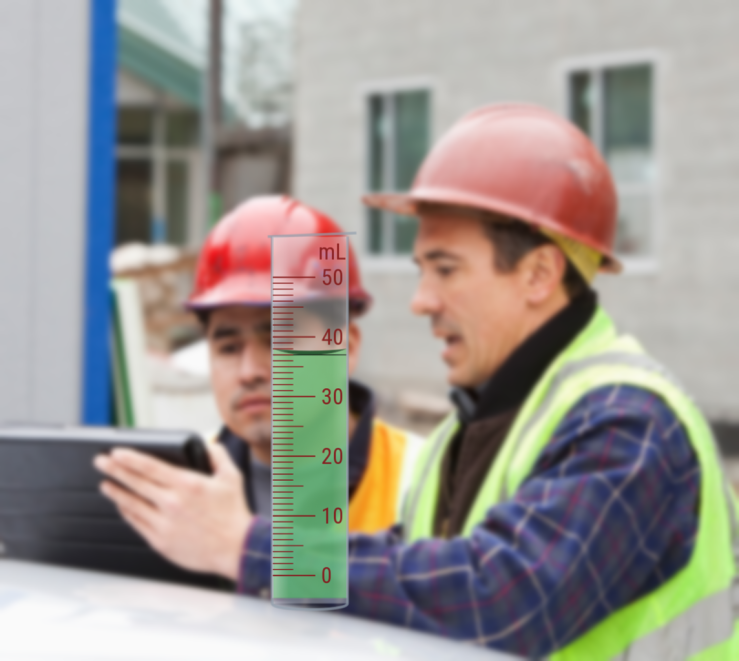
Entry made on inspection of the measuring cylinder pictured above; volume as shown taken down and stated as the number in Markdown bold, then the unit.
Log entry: **37** mL
